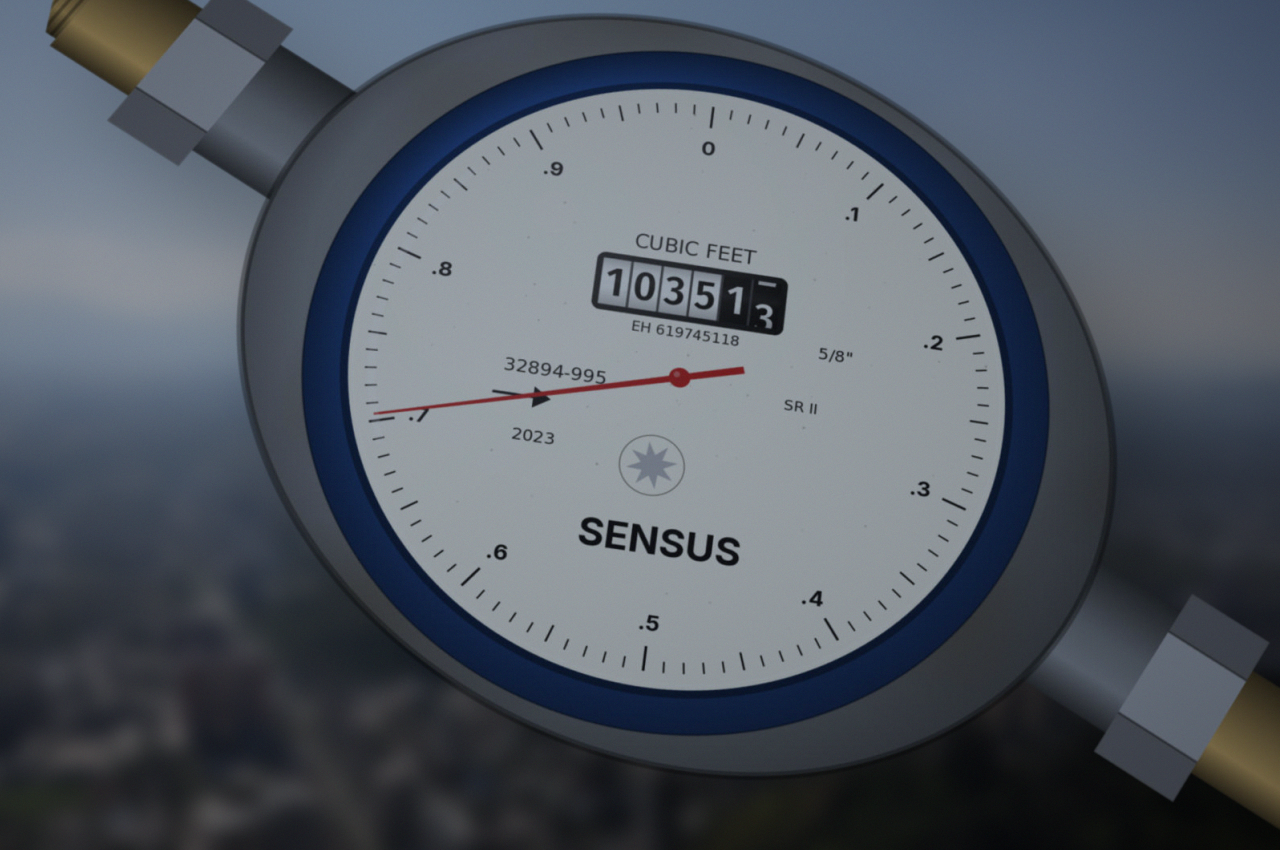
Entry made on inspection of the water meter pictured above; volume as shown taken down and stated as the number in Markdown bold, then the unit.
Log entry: **103512.70** ft³
